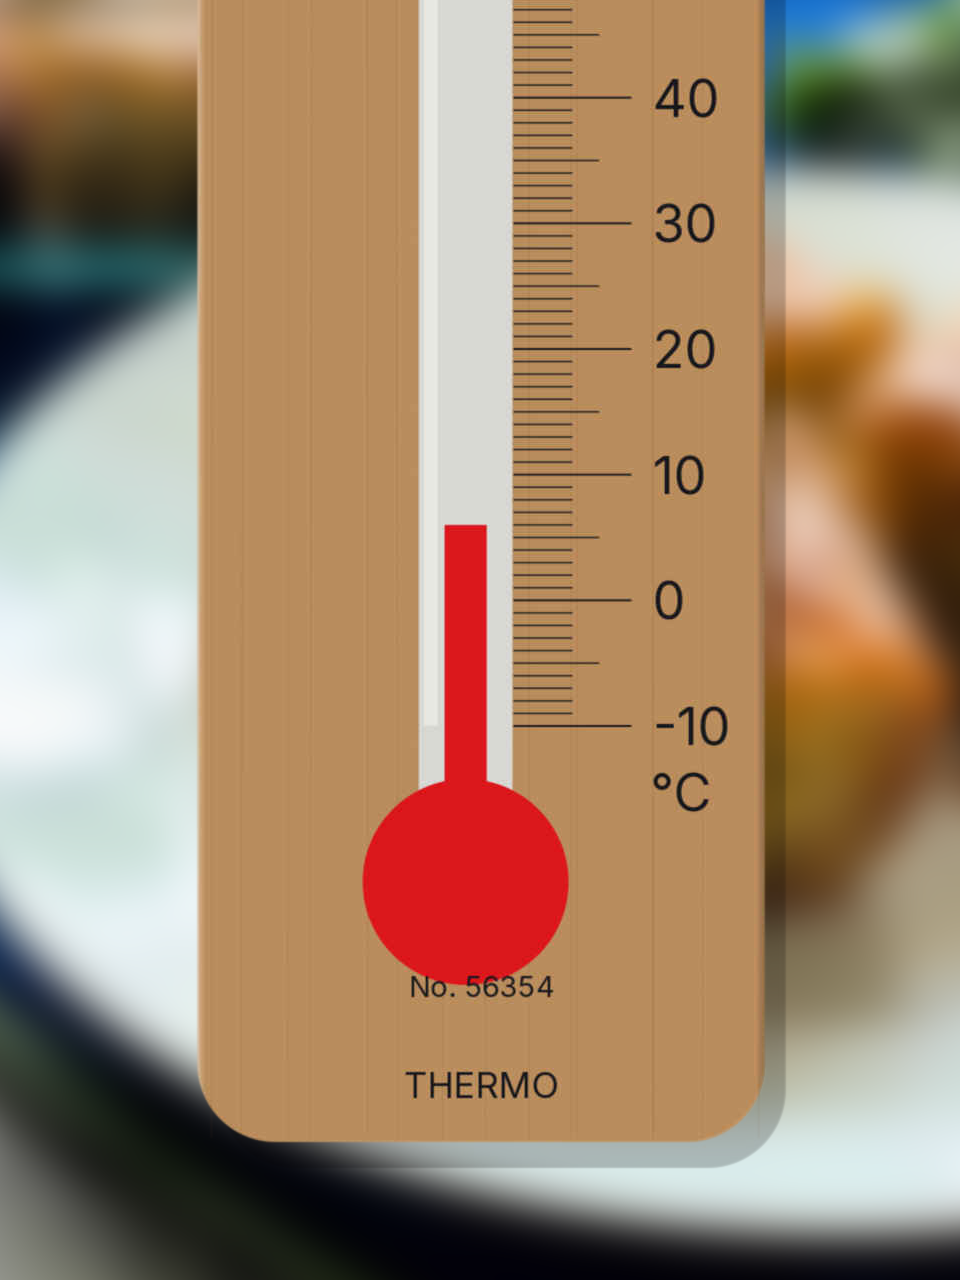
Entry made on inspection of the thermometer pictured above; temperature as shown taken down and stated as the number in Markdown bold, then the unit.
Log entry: **6** °C
